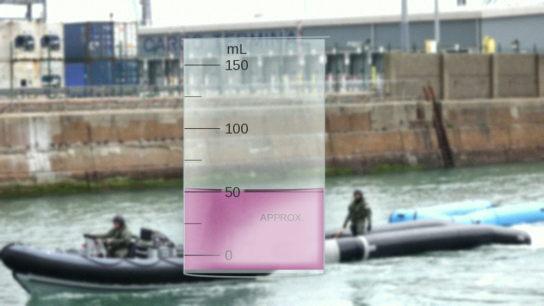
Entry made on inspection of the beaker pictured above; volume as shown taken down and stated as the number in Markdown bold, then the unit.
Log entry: **50** mL
